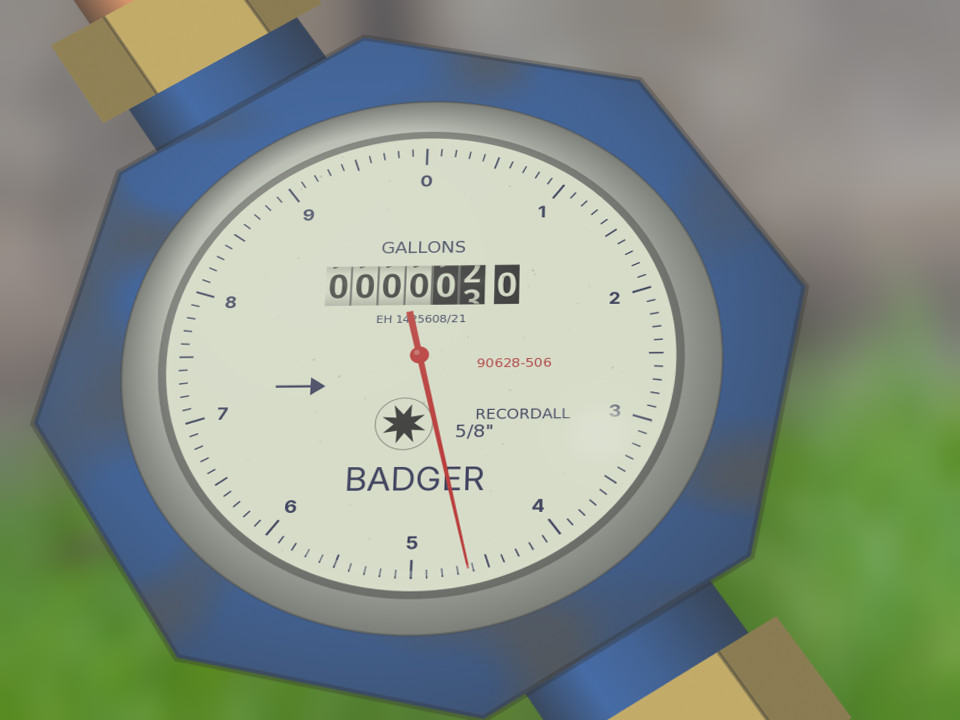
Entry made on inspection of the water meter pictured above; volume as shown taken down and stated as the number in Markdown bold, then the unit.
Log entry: **24.6** gal
